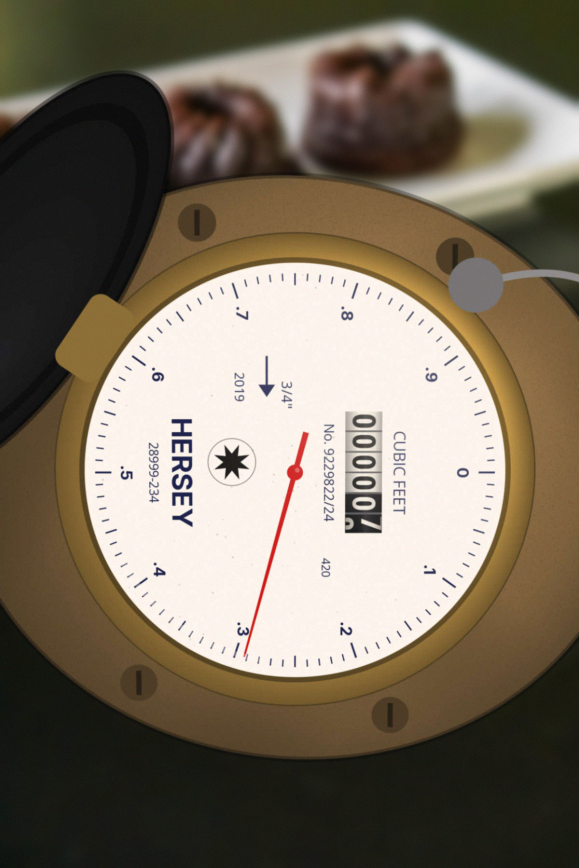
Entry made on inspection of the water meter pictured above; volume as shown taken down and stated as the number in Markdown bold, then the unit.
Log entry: **7.29** ft³
